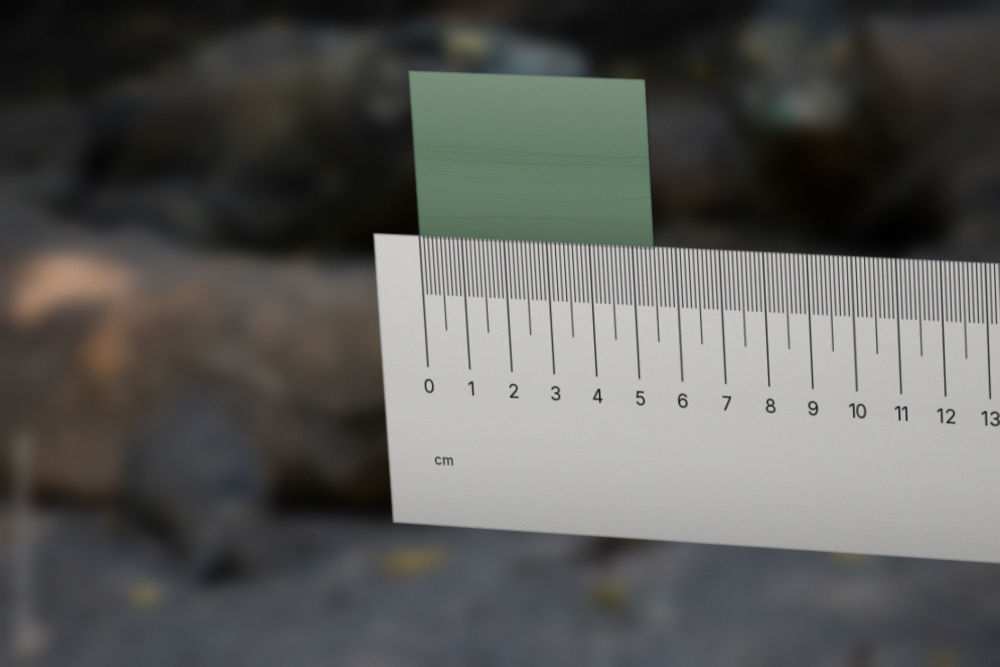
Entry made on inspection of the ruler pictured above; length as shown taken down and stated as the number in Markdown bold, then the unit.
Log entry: **5.5** cm
